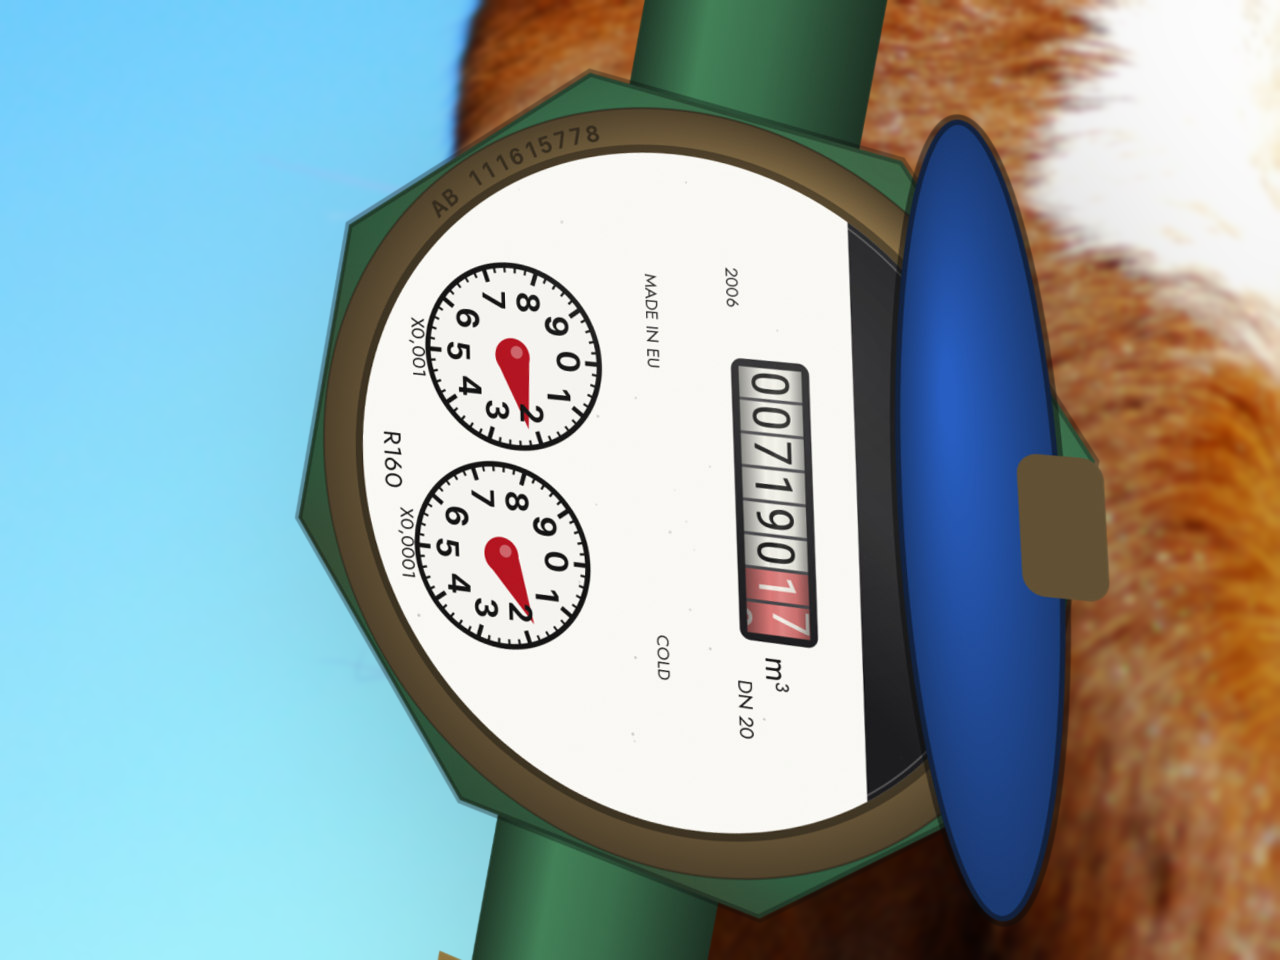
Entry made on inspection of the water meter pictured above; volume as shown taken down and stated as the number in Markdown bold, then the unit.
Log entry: **7190.1721** m³
